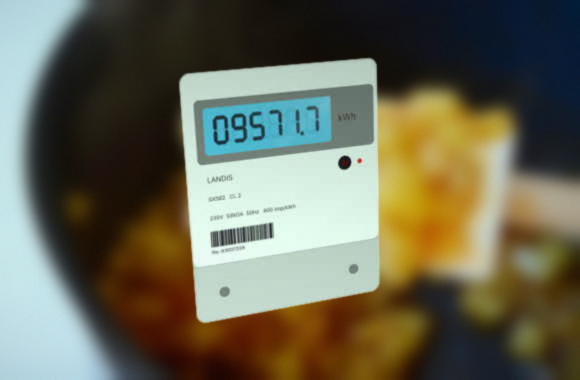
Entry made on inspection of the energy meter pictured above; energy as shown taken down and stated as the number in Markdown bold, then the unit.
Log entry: **9571.7** kWh
